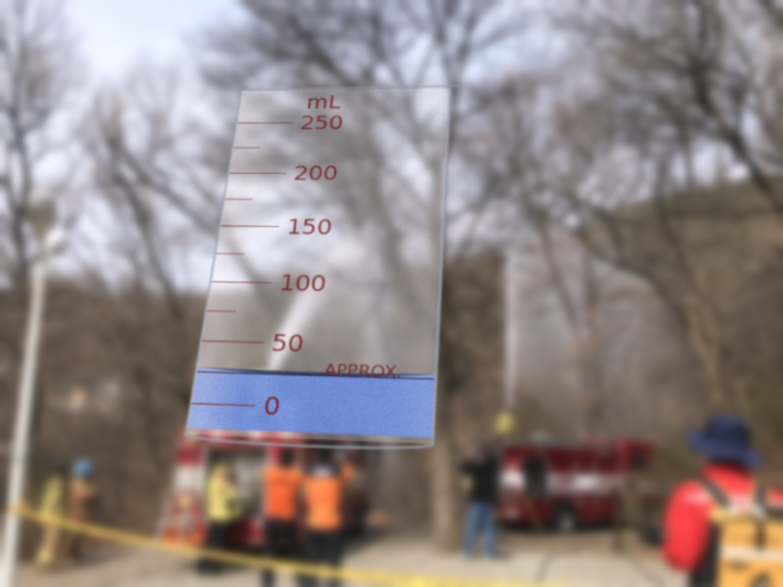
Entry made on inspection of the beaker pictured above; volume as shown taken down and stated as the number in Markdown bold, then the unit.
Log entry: **25** mL
